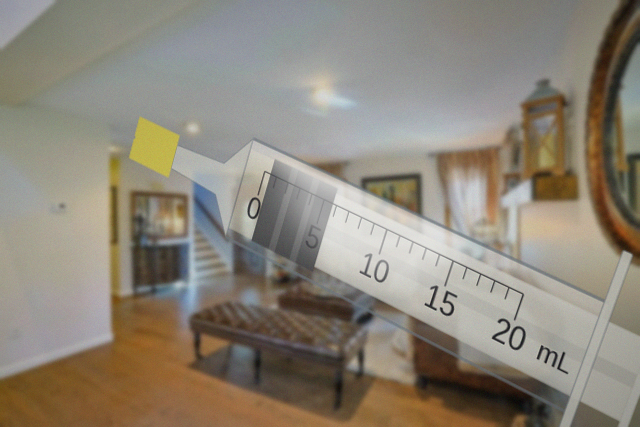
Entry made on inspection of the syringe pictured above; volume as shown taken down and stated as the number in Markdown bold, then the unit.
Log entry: **0.5** mL
